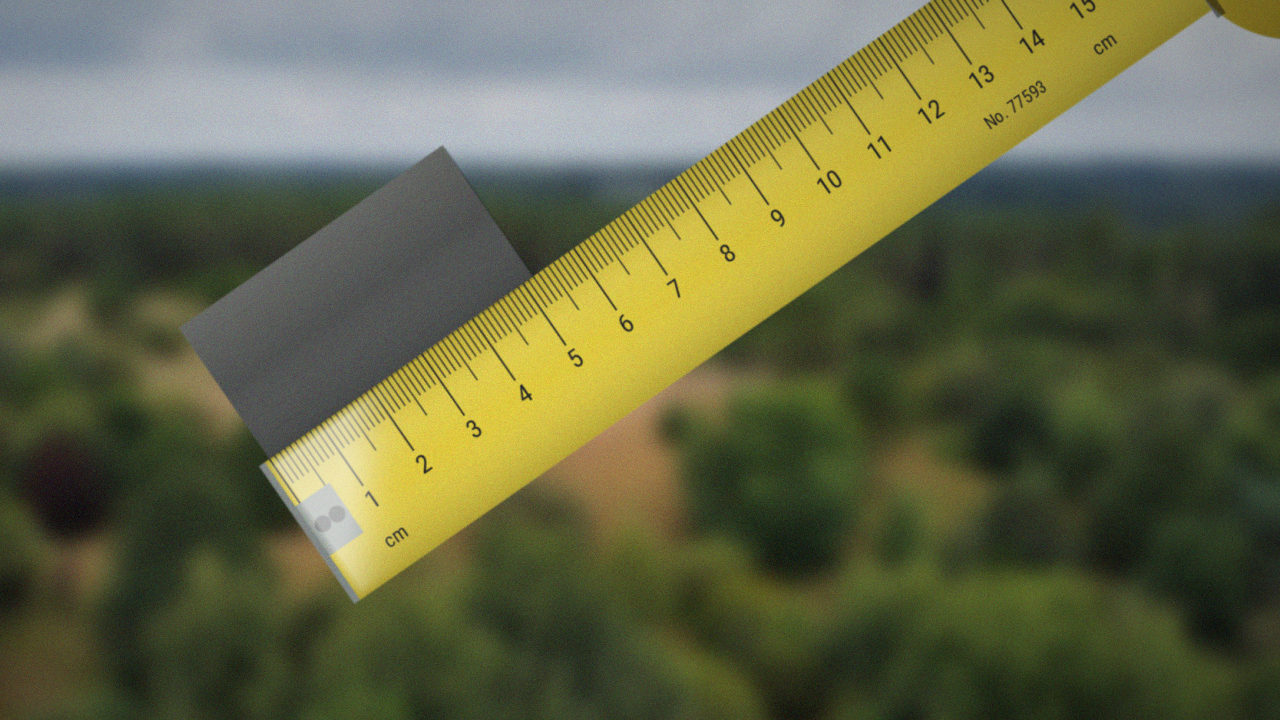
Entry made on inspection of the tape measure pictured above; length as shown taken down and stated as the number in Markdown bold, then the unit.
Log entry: **5.2** cm
